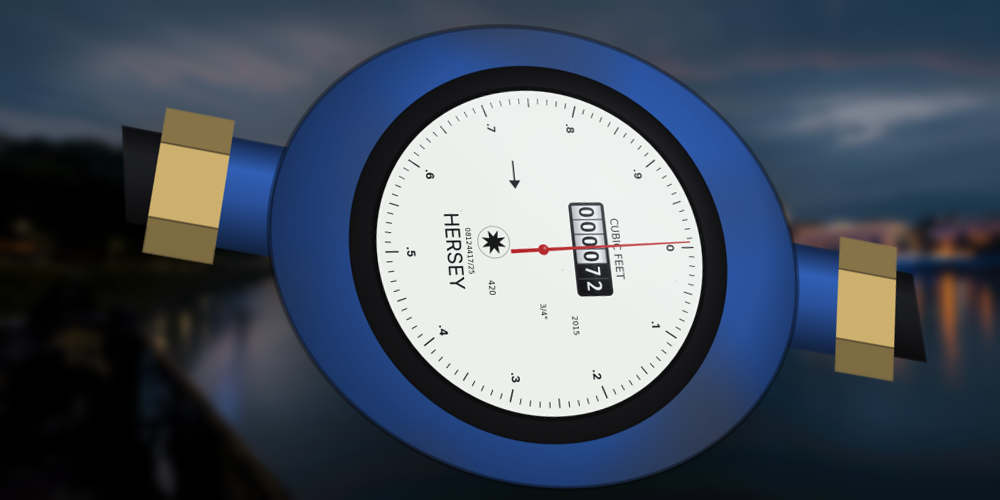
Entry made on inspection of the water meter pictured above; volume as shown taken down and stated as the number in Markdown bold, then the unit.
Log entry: **71.99** ft³
